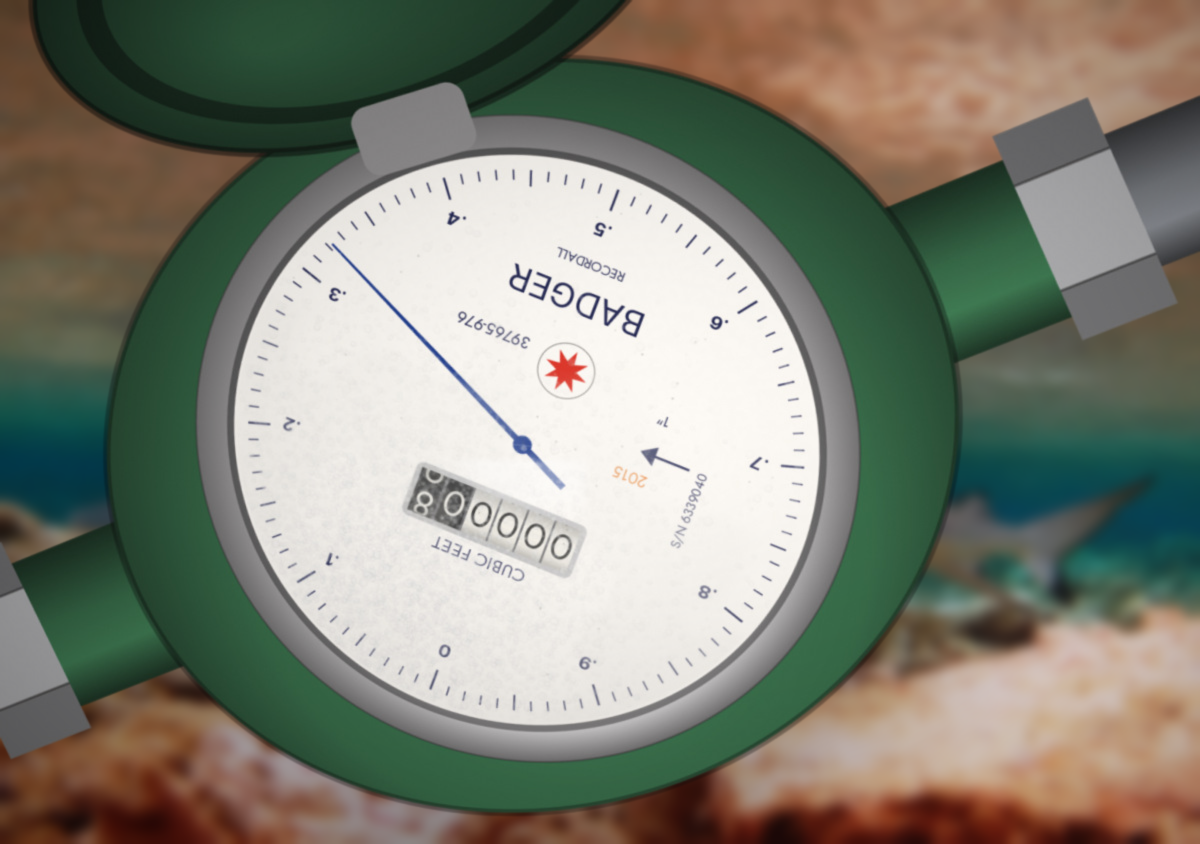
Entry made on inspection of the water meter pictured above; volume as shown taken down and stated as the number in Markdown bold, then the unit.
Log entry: **8.32** ft³
